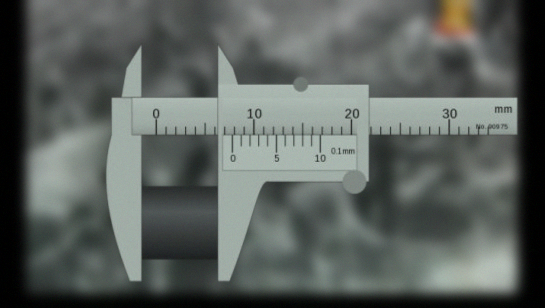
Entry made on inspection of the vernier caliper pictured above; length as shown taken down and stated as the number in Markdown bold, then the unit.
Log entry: **7.8** mm
